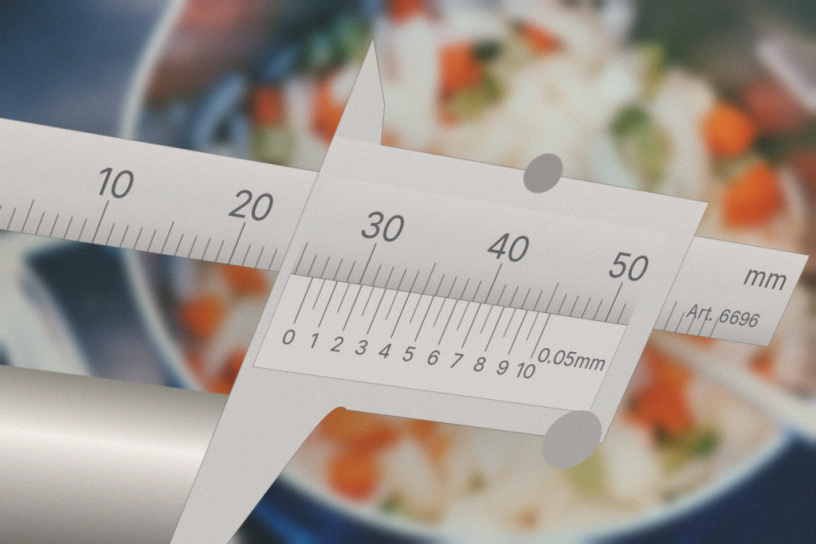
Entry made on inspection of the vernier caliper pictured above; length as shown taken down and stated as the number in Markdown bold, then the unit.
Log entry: **26.4** mm
